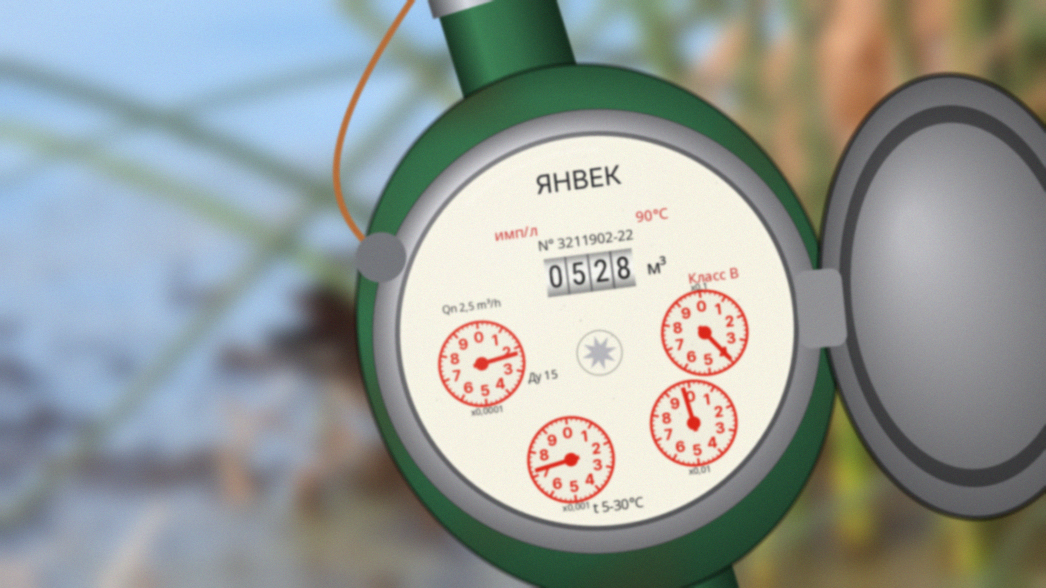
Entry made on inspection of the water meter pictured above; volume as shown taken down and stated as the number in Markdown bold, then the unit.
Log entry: **528.3972** m³
